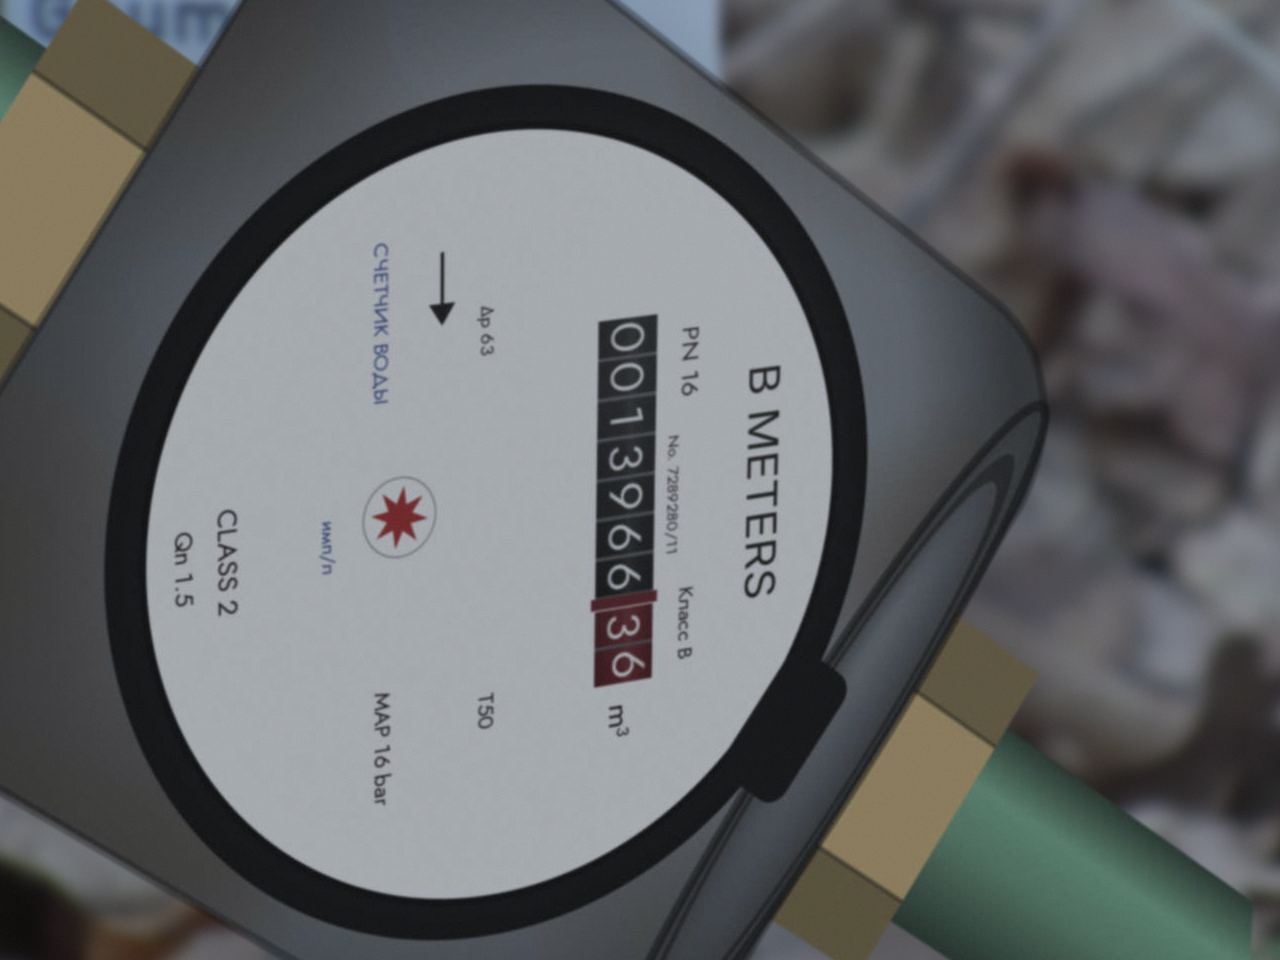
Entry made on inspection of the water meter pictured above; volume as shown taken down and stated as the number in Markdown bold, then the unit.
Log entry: **13966.36** m³
